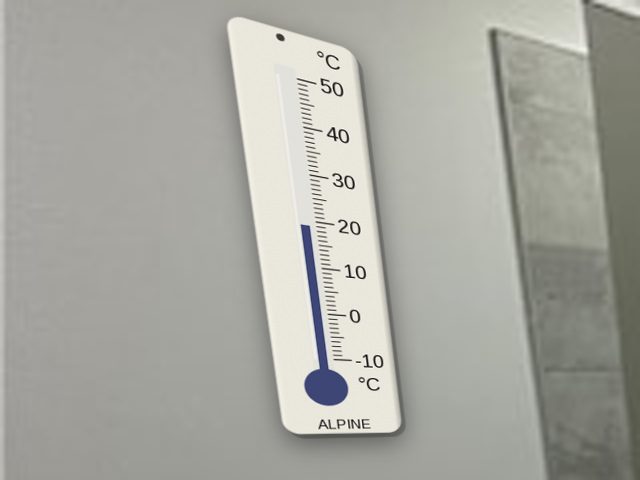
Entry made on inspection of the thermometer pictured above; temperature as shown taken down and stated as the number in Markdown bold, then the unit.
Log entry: **19** °C
